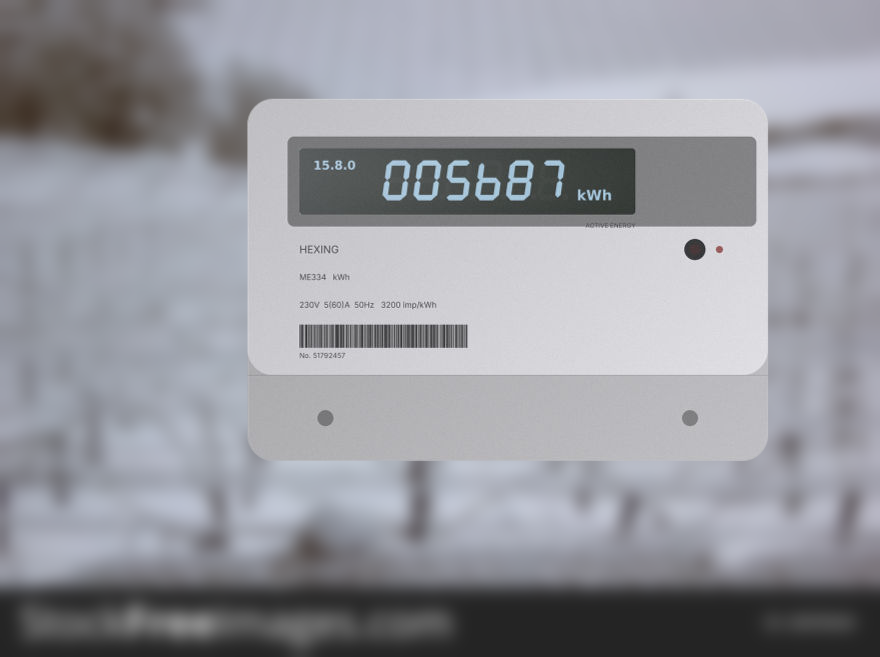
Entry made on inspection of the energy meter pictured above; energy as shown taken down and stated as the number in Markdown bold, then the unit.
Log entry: **5687** kWh
